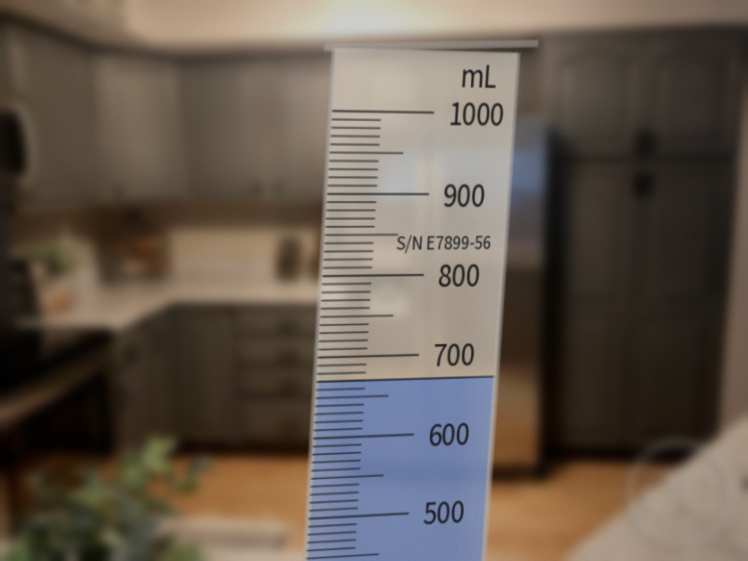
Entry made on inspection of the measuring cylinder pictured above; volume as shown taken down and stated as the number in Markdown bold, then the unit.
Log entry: **670** mL
